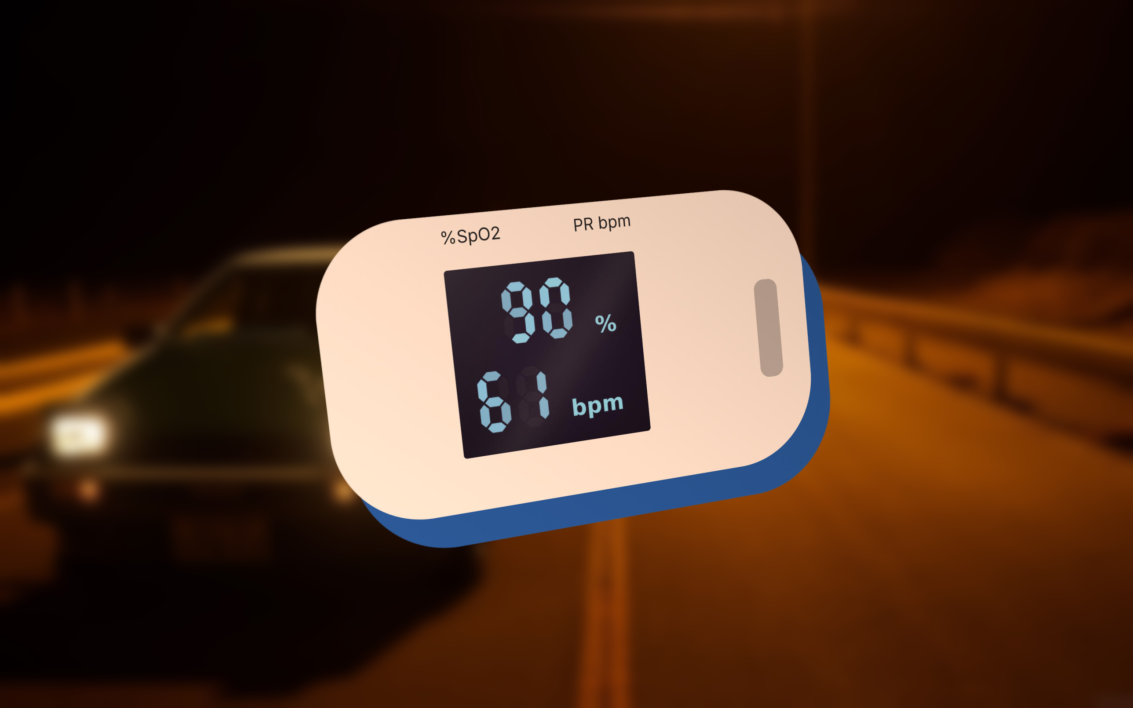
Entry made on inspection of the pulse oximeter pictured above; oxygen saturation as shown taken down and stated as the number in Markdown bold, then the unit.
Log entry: **90** %
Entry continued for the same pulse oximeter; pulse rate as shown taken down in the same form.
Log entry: **61** bpm
